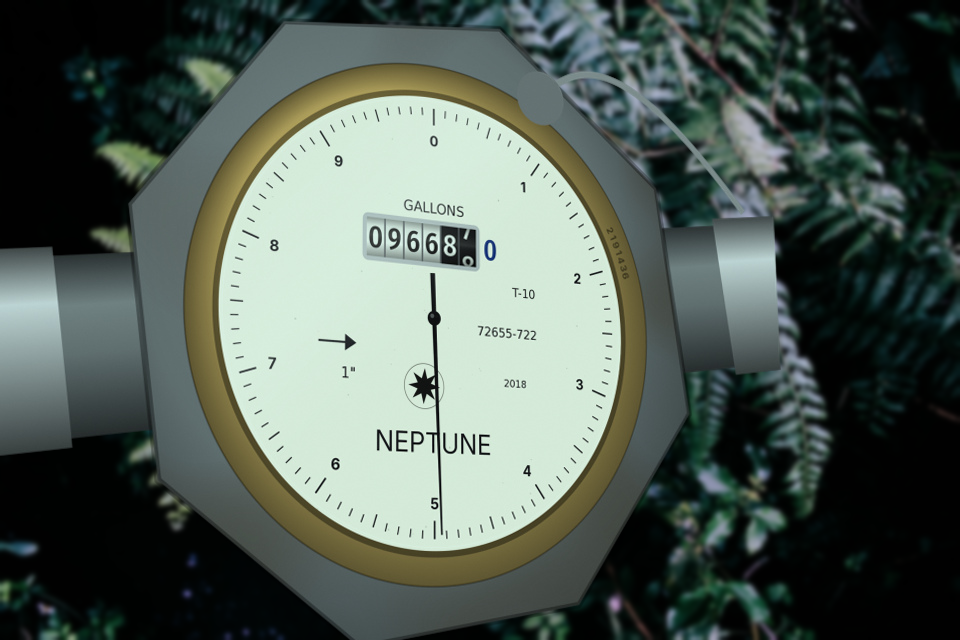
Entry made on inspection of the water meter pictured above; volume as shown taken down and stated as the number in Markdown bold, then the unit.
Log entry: **966874.9** gal
